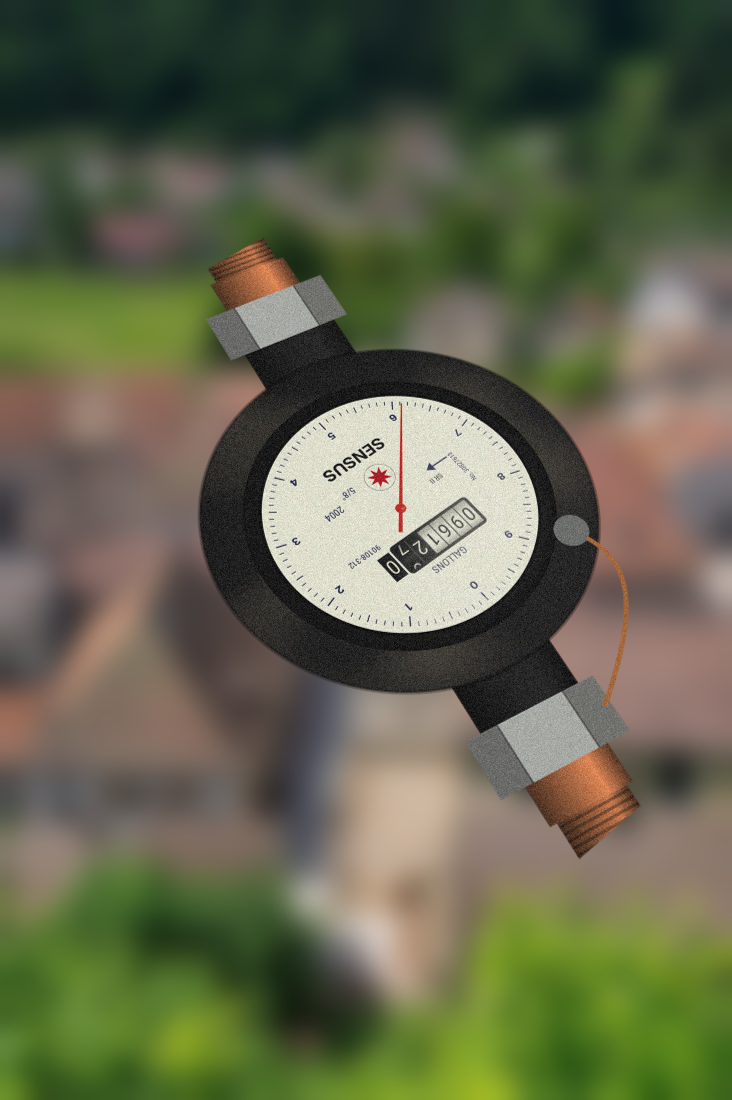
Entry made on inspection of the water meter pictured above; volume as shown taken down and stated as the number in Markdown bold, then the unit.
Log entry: **961266.1** gal
